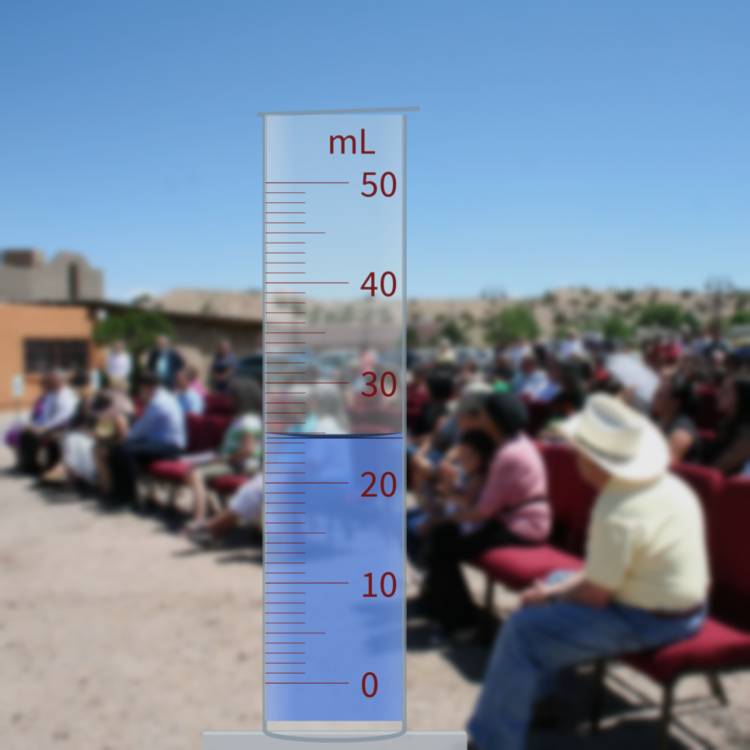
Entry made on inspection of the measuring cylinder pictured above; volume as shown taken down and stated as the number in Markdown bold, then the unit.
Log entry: **24.5** mL
